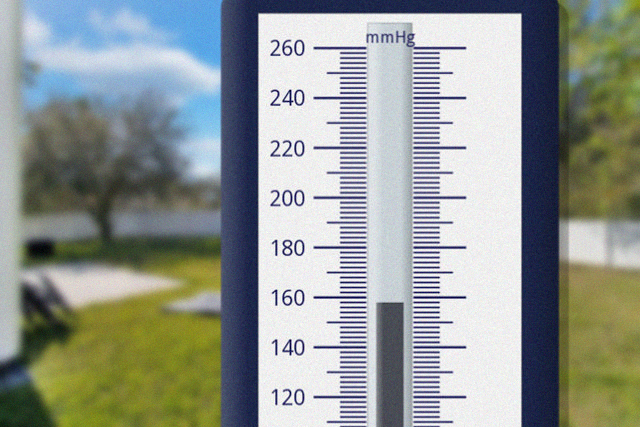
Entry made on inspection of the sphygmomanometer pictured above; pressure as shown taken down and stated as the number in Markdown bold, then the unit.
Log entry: **158** mmHg
